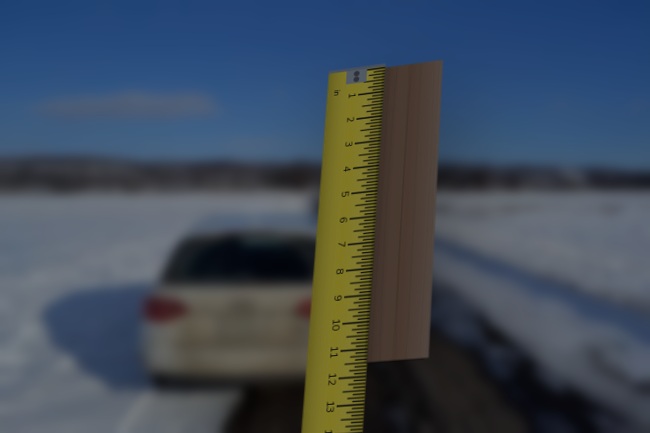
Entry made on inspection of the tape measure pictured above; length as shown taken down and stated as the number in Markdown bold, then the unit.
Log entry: **11.5** in
